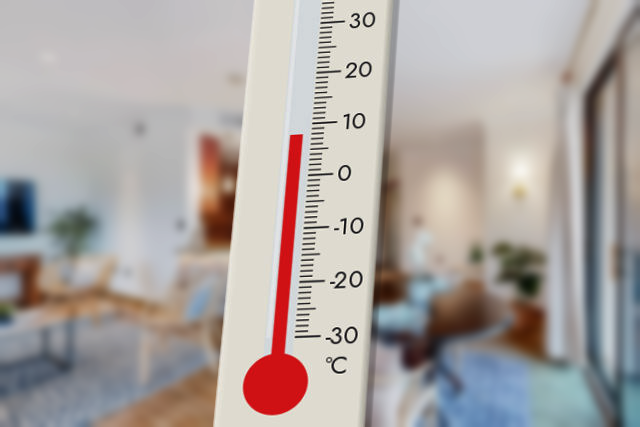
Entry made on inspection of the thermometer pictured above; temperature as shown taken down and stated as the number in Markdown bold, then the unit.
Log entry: **8** °C
